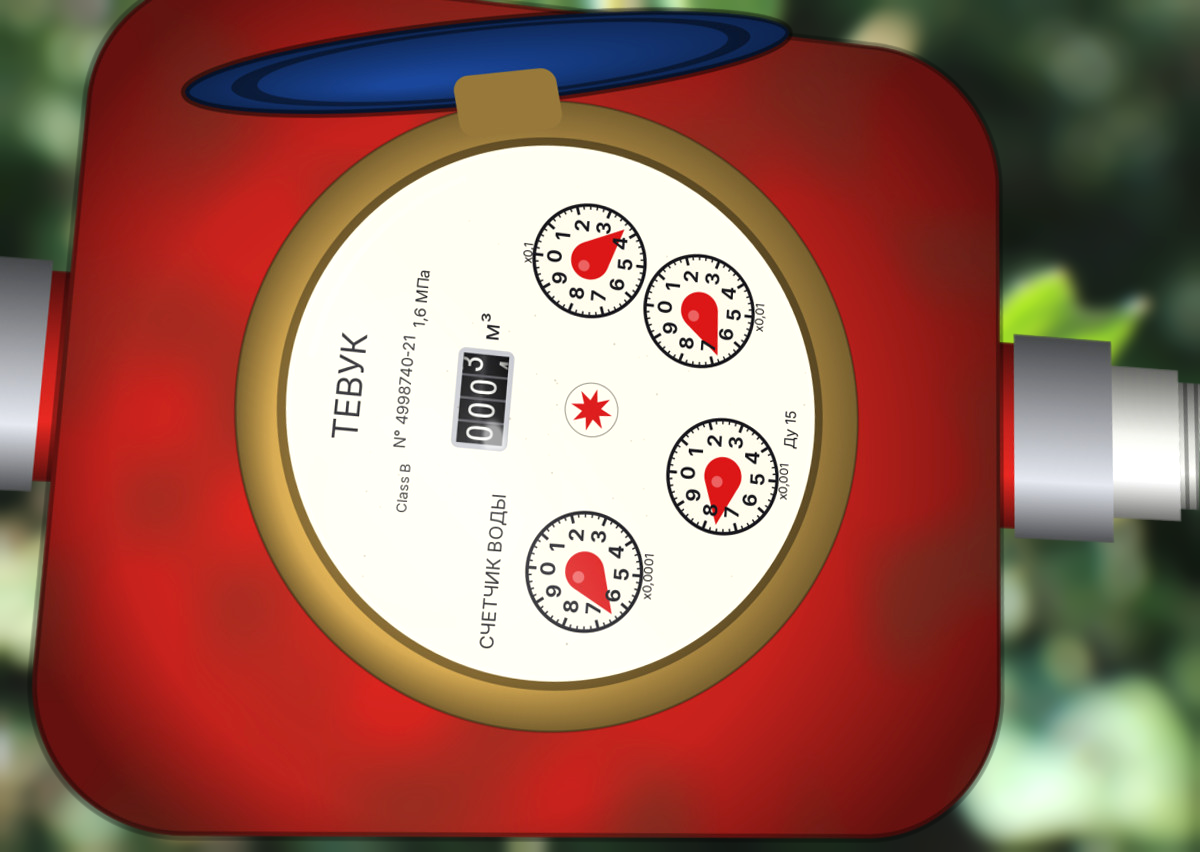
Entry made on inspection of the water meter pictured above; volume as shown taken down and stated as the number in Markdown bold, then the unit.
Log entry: **3.3676** m³
